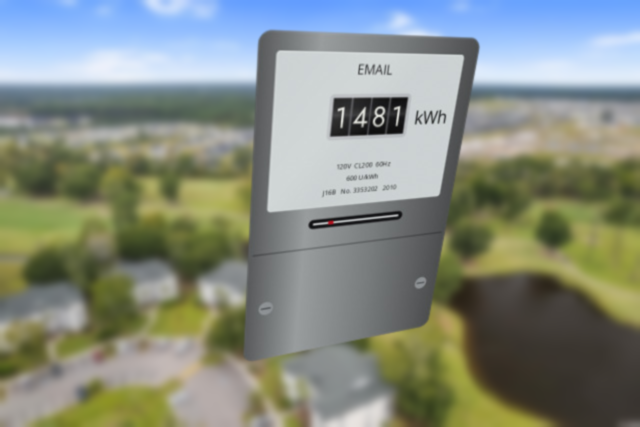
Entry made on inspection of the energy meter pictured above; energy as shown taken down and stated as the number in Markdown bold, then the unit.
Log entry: **1481** kWh
